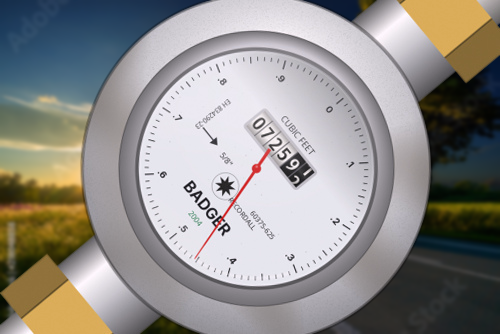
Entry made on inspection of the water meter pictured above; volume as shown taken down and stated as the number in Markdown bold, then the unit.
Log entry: **72591.45** ft³
